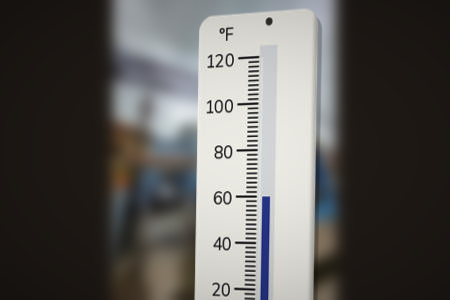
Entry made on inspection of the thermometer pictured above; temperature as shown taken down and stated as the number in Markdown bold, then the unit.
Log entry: **60** °F
